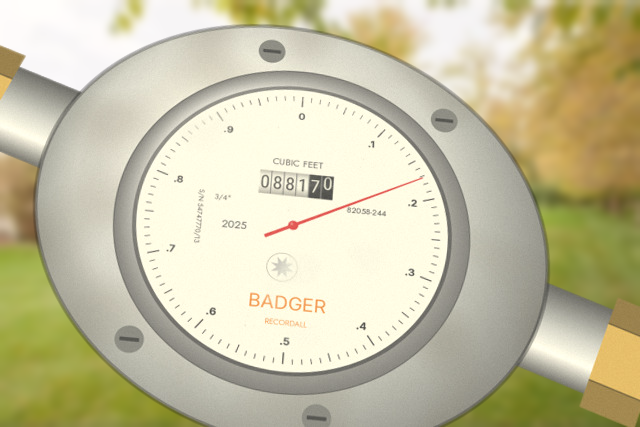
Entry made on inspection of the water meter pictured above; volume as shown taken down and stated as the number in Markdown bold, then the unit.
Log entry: **88170.17** ft³
